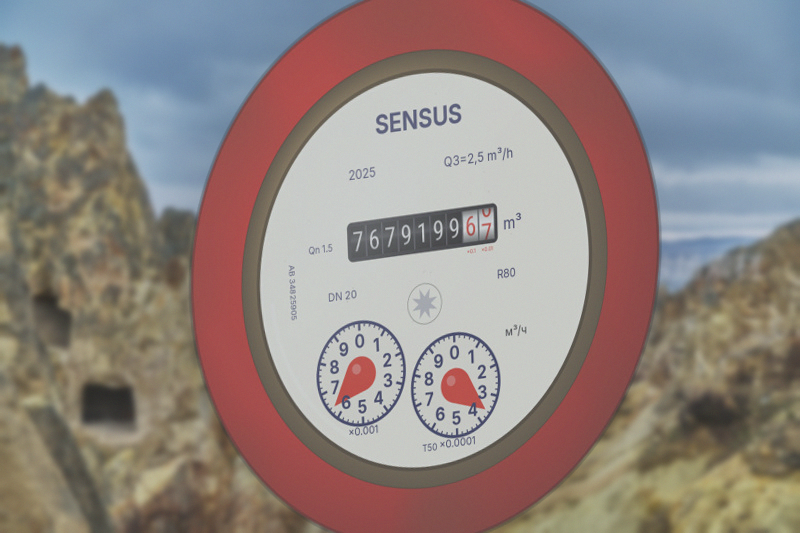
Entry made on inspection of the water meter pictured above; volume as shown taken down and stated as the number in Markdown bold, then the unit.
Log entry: **7679199.6663** m³
